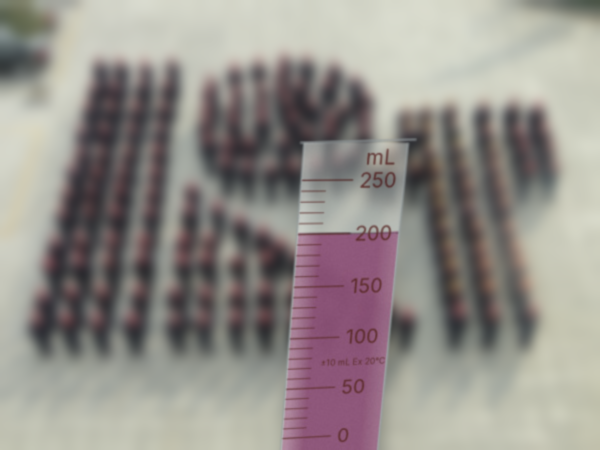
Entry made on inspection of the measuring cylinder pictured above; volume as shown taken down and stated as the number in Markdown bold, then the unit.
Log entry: **200** mL
